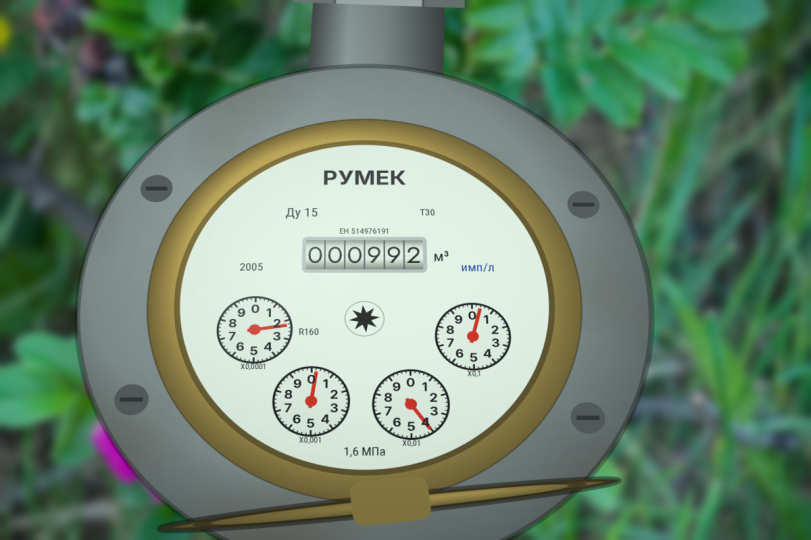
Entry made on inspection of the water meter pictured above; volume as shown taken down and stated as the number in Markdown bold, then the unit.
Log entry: **992.0402** m³
